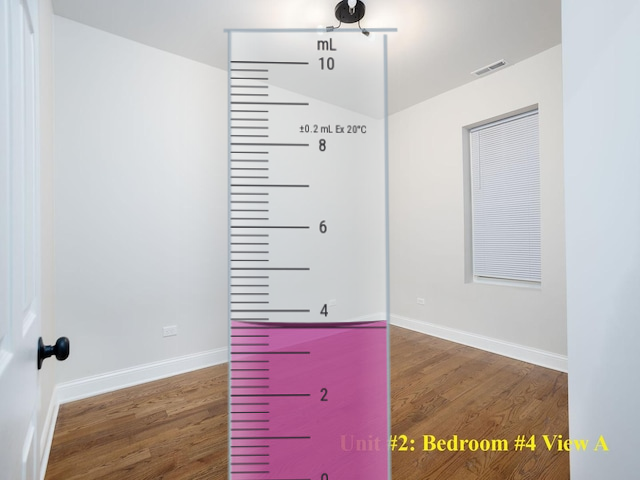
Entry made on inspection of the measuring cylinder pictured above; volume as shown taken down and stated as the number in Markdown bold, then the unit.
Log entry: **3.6** mL
